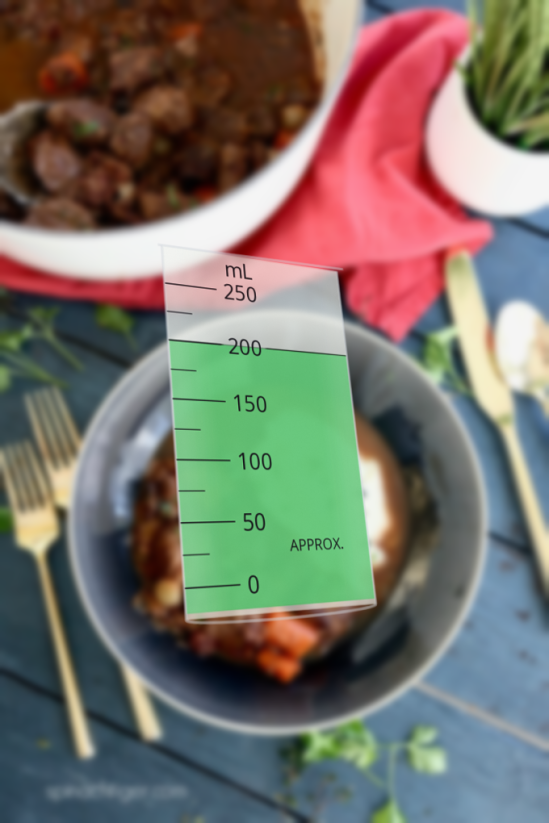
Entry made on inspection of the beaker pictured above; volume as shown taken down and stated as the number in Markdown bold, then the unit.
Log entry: **200** mL
